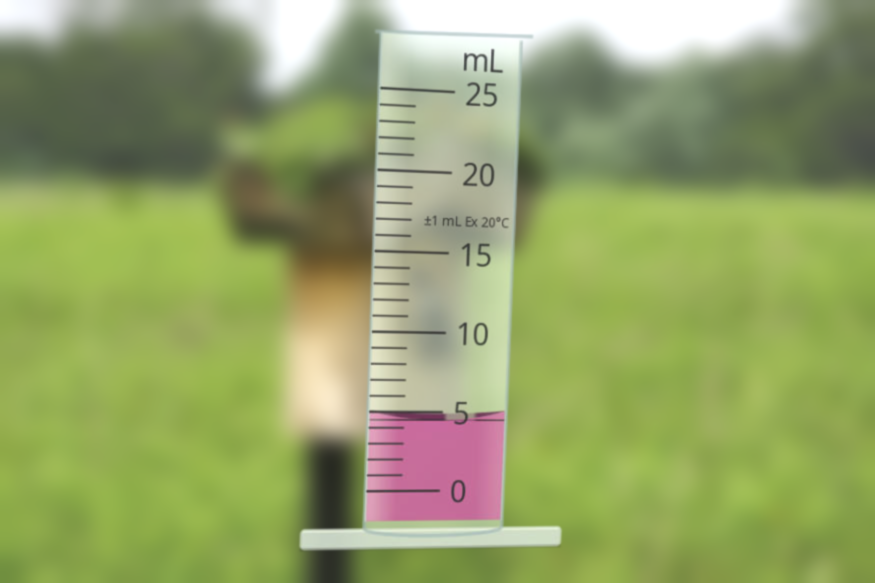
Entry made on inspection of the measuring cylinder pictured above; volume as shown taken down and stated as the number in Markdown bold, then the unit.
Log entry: **4.5** mL
